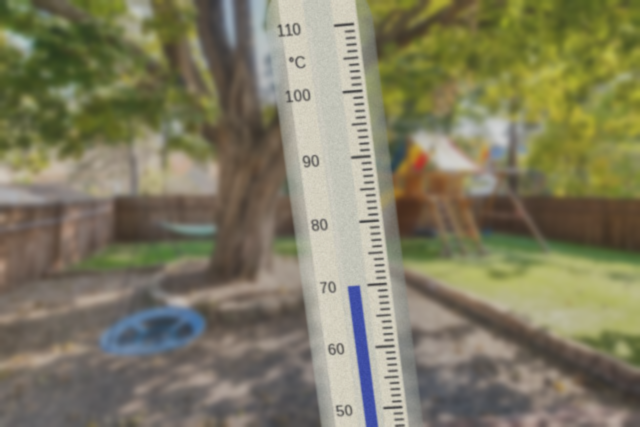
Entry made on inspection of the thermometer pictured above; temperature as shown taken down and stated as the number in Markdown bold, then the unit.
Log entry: **70** °C
